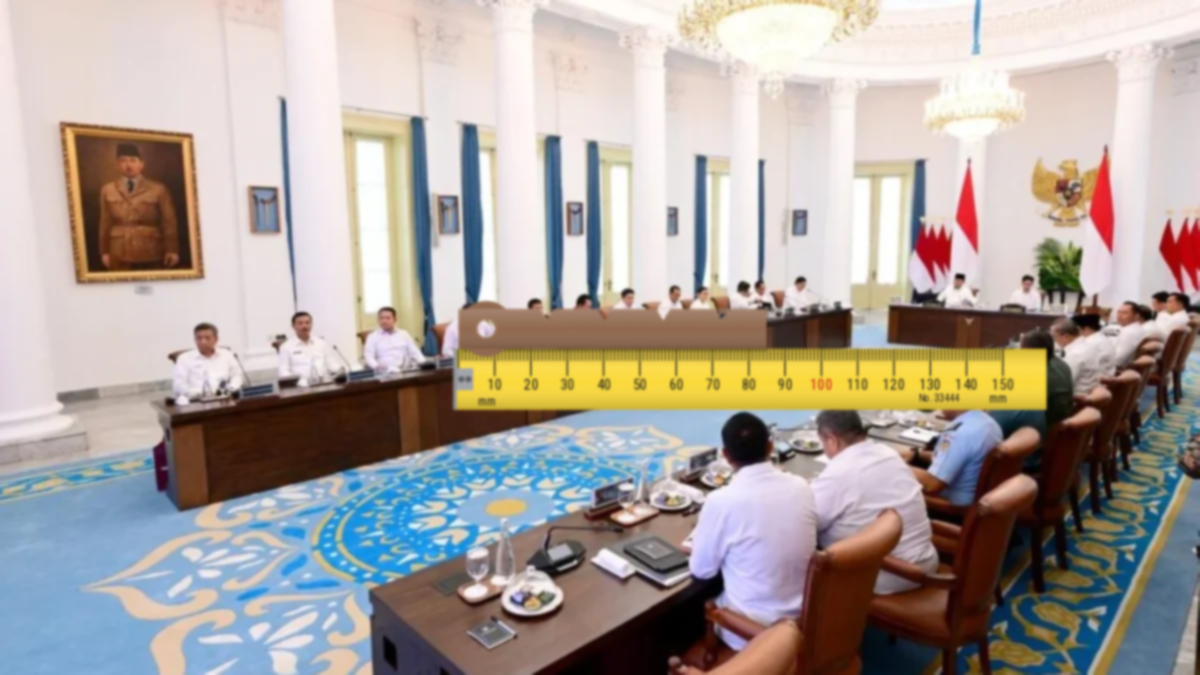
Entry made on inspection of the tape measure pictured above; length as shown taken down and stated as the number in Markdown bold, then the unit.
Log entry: **85** mm
